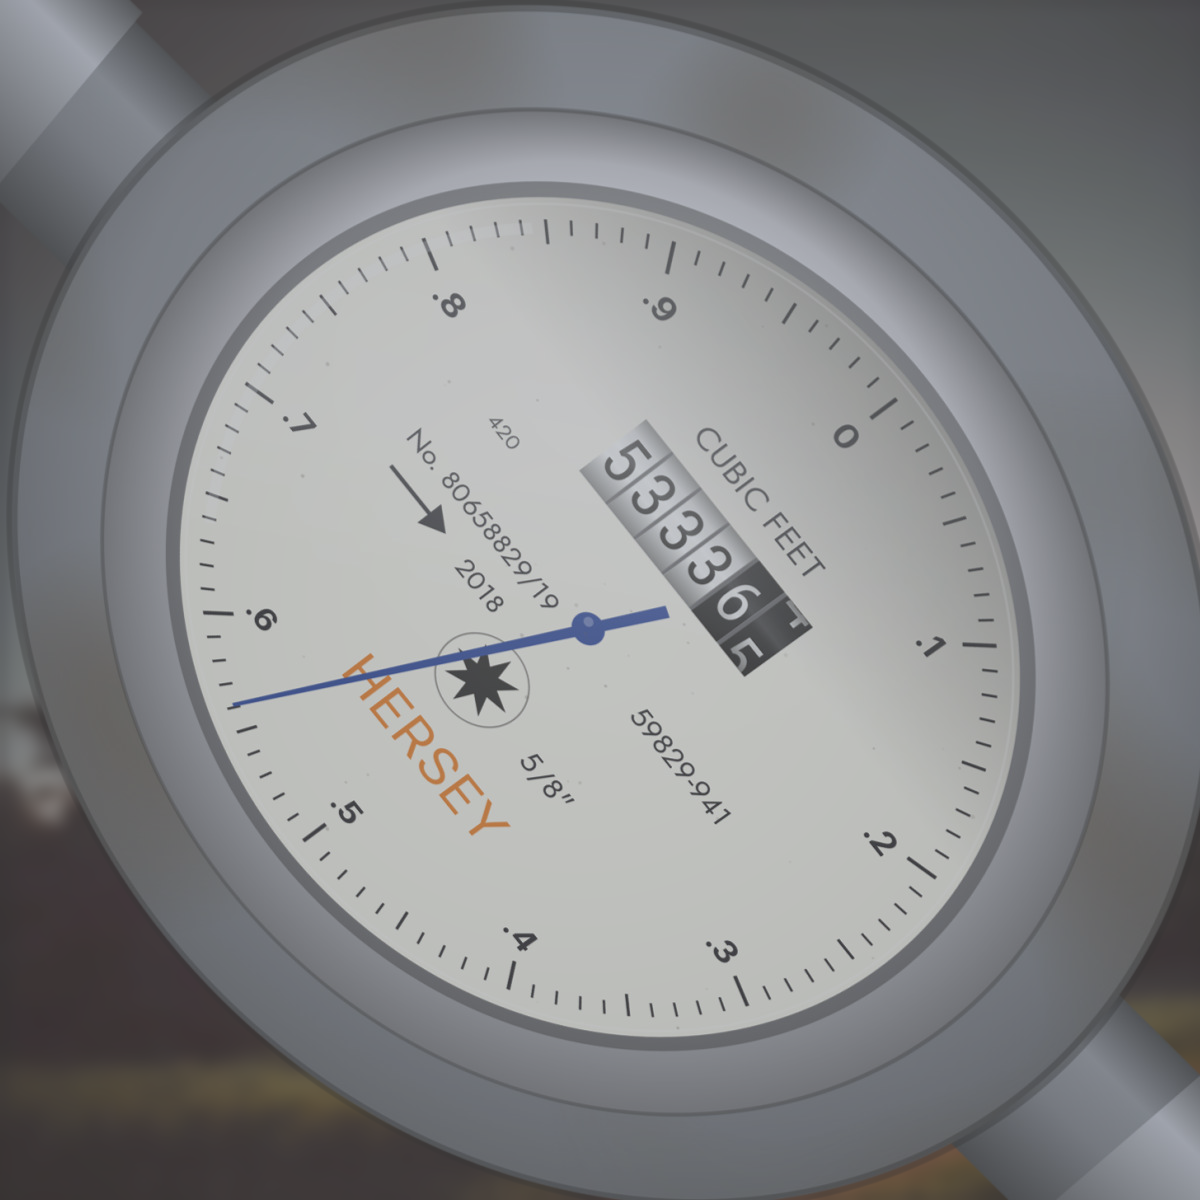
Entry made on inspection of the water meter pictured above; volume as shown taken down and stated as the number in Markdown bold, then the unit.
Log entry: **533364.56** ft³
